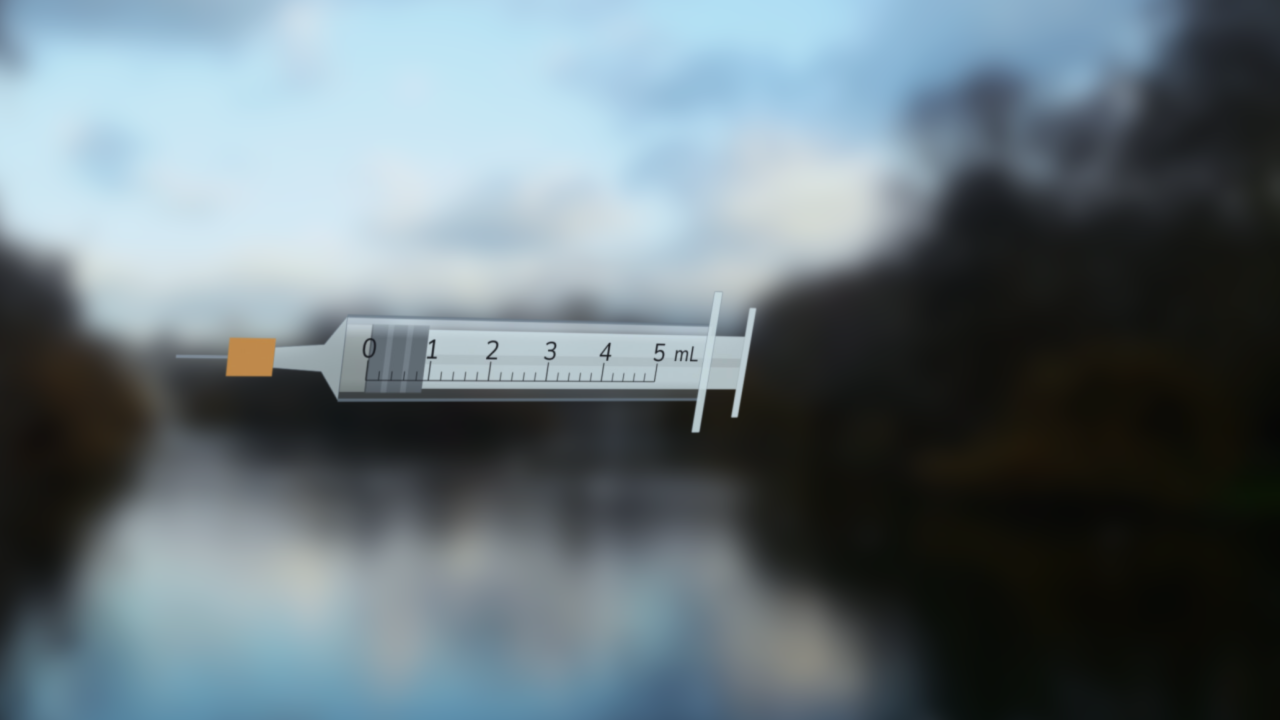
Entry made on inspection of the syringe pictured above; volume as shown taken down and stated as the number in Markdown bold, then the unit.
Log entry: **0** mL
